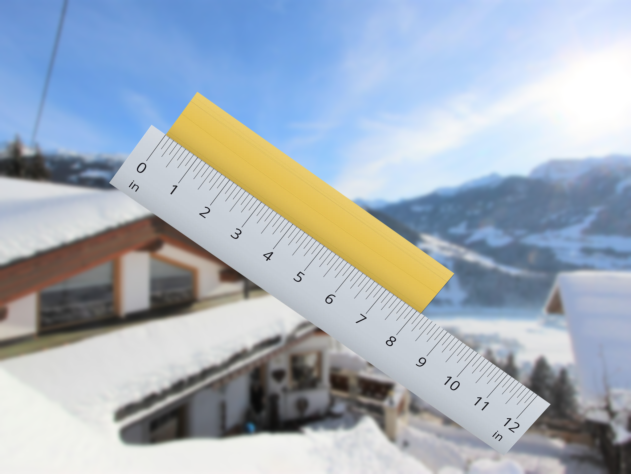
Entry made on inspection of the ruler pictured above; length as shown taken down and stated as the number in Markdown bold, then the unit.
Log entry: **8.125** in
